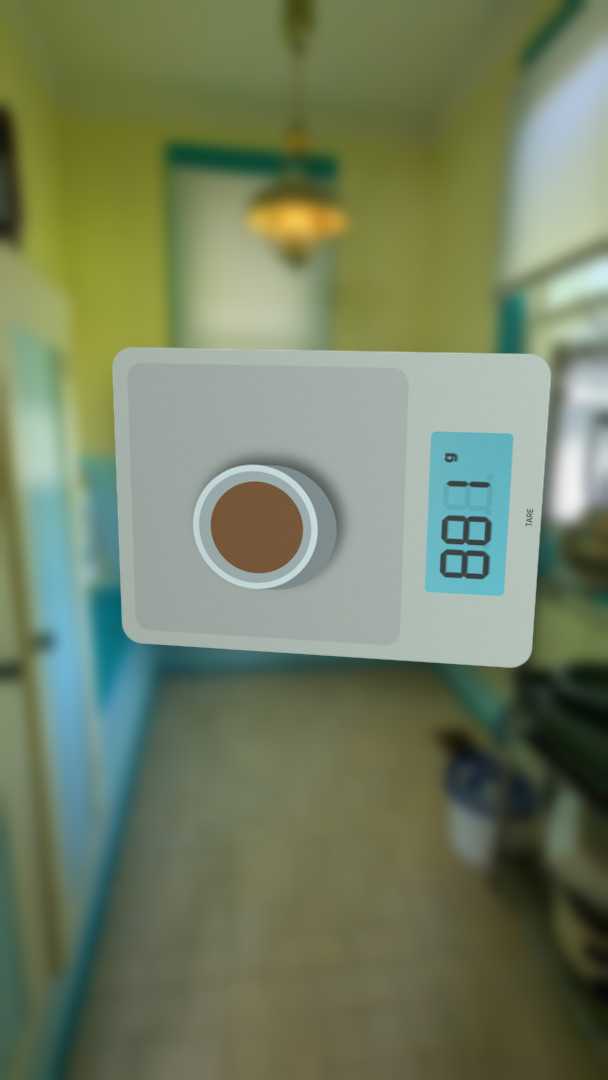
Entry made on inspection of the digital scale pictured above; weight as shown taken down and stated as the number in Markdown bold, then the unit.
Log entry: **881** g
